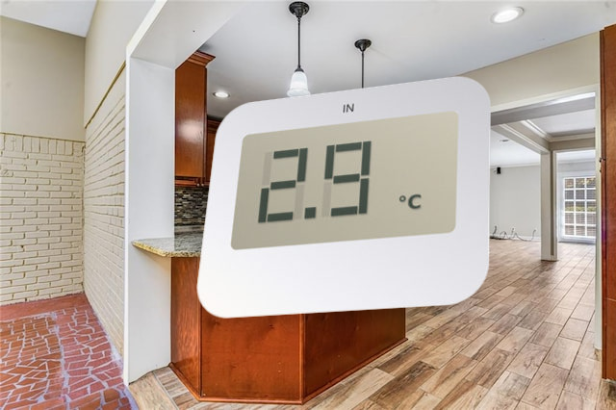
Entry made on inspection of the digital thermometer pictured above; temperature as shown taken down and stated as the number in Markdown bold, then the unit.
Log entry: **2.9** °C
